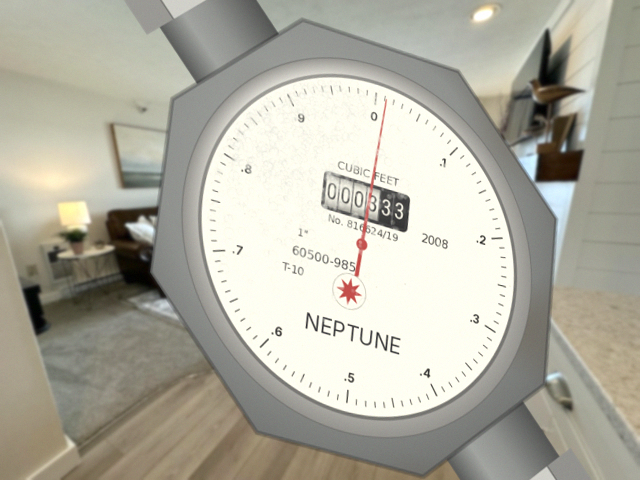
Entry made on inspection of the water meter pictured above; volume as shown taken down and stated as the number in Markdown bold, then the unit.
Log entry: **333.01** ft³
